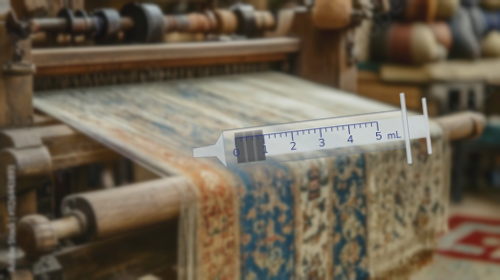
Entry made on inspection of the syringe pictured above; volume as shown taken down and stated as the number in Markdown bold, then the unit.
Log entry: **0** mL
